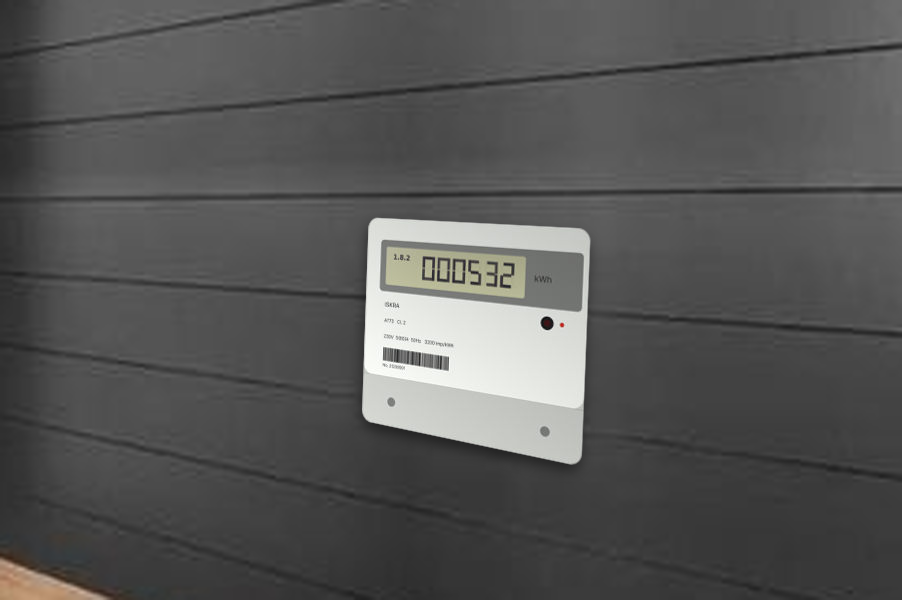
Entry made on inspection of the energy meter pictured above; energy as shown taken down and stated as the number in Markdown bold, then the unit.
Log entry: **532** kWh
